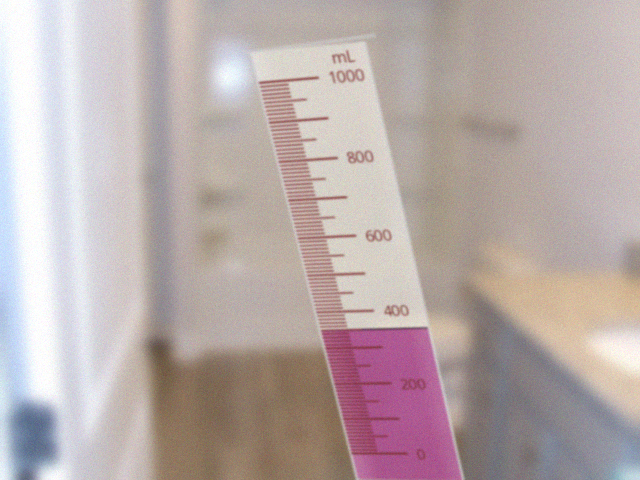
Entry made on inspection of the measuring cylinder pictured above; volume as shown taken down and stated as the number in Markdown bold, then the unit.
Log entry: **350** mL
